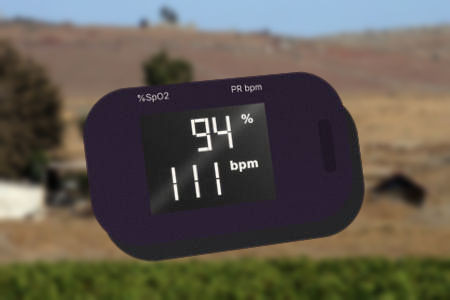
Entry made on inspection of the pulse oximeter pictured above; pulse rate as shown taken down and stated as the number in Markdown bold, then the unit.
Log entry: **111** bpm
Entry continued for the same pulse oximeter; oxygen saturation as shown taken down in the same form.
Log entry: **94** %
